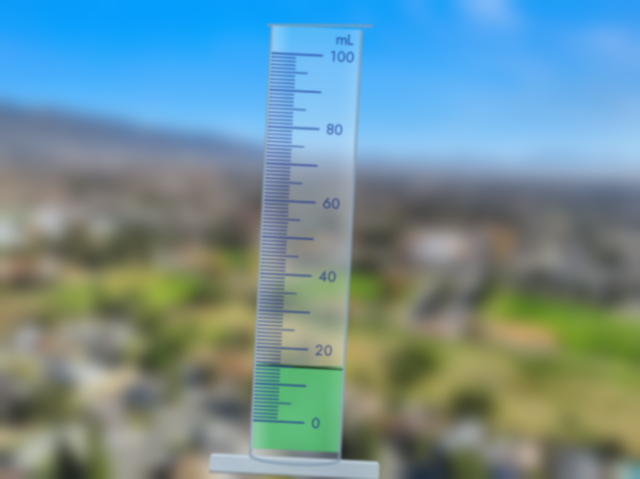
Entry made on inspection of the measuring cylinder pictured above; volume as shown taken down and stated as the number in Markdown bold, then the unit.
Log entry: **15** mL
